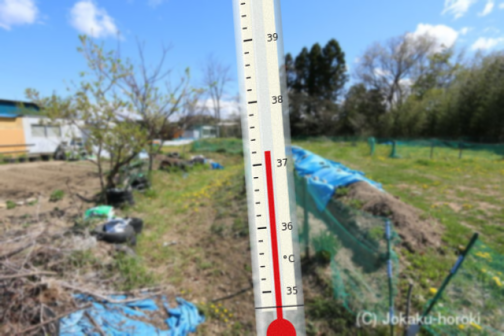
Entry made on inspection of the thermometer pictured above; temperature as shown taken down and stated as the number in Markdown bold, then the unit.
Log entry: **37.2** °C
